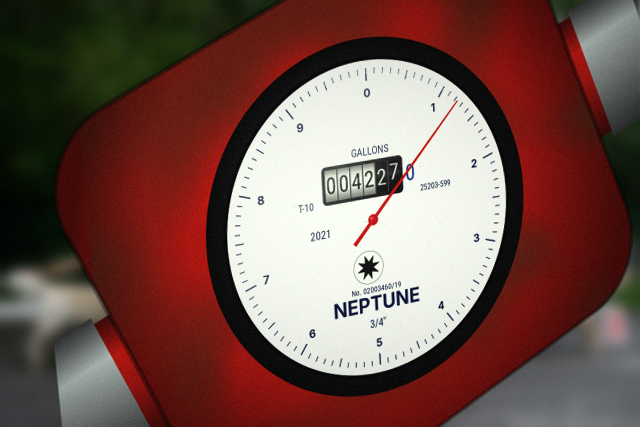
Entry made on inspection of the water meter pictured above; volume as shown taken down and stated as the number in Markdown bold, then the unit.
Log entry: **42271.2** gal
